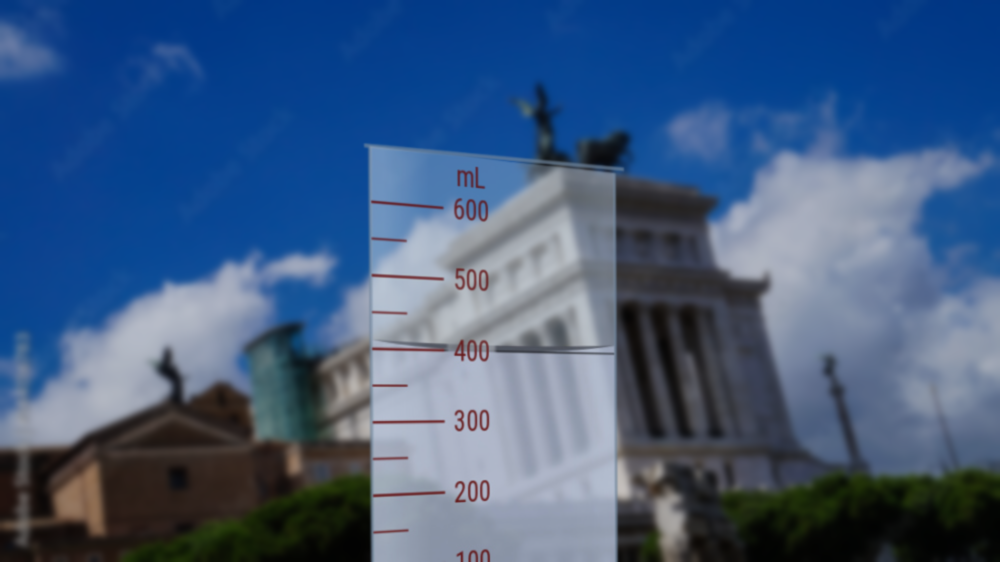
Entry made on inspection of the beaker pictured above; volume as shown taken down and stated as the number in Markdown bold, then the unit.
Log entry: **400** mL
